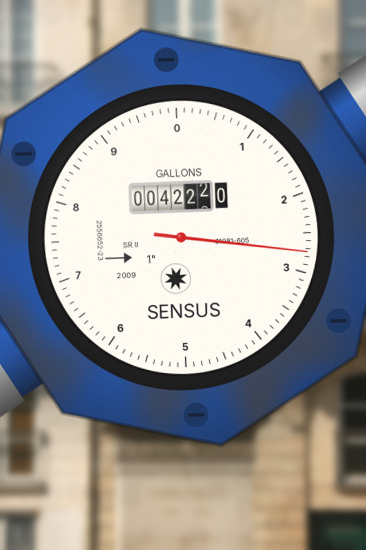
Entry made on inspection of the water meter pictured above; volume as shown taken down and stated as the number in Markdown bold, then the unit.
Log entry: **42222.7** gal
